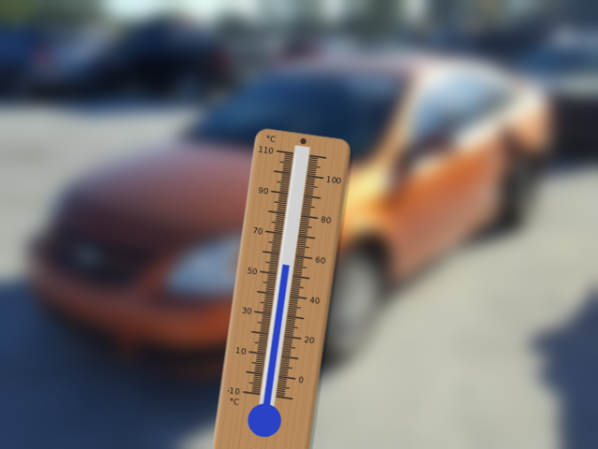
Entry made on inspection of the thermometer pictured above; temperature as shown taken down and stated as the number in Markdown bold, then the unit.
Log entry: **55** °C
